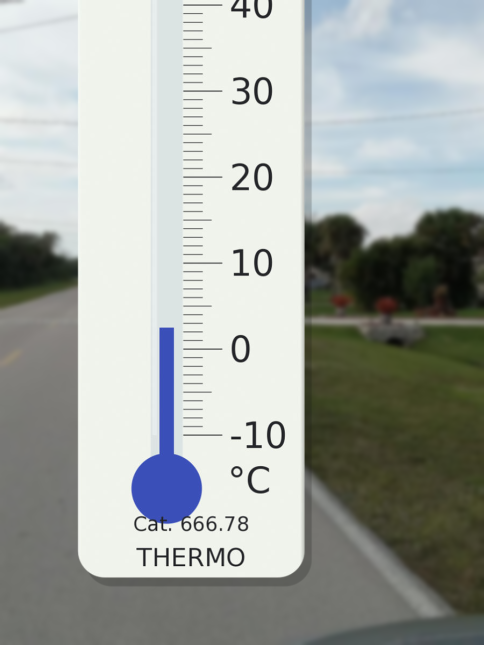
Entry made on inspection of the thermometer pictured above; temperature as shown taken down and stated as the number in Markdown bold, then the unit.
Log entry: **2.5** °C
